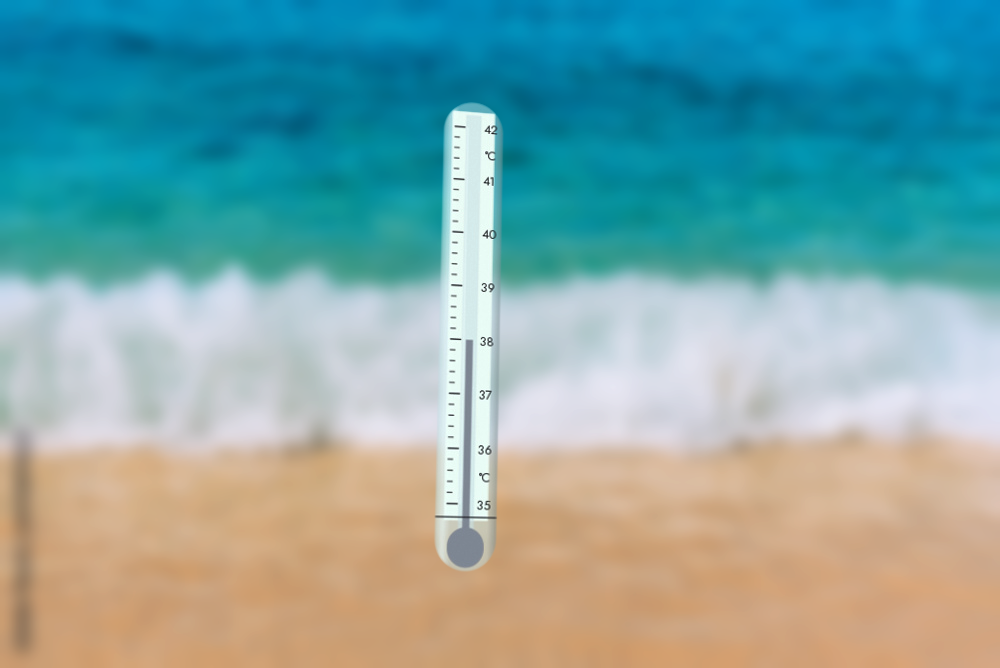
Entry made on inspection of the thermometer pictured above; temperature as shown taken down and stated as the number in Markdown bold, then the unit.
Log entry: **38** °C
